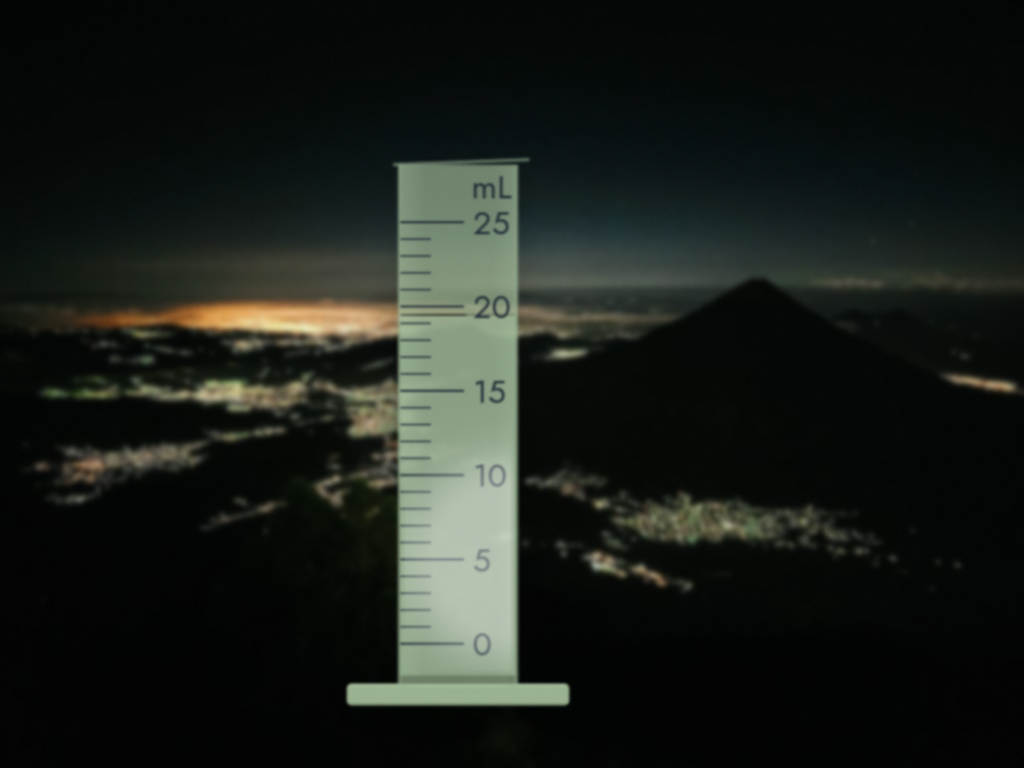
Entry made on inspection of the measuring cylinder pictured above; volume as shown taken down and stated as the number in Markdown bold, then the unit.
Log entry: **19.5** mL
